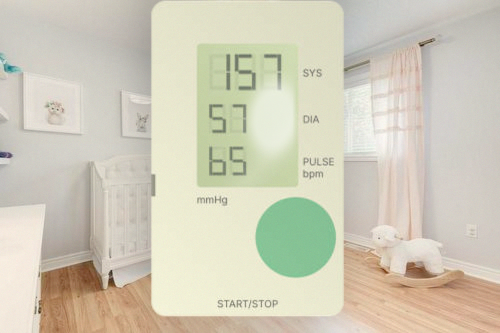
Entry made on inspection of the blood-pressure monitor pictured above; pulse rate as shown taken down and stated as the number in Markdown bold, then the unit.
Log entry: **65** bpm
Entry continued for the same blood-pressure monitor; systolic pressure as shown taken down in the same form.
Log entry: **157** mmHg
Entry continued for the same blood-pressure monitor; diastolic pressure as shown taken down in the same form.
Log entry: **57** mmHg
